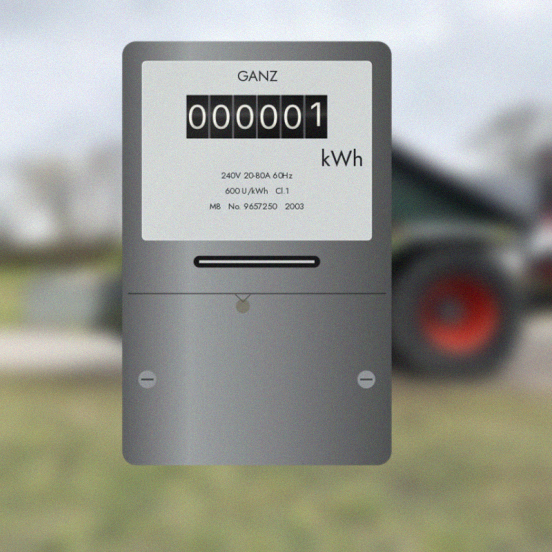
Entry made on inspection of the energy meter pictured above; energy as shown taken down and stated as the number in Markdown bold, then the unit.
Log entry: **1** kWh
